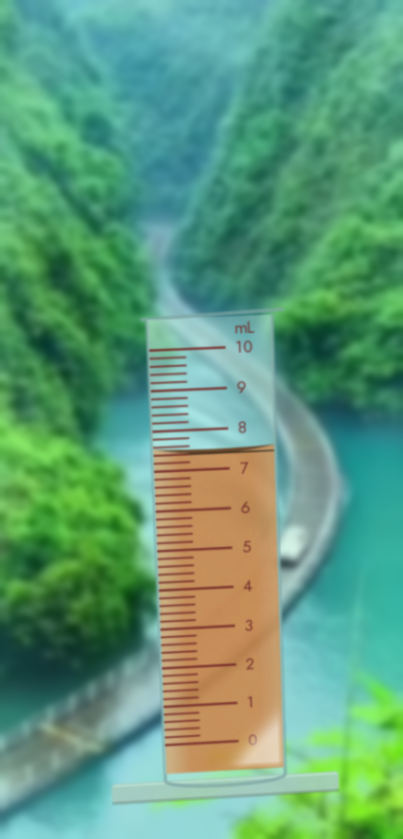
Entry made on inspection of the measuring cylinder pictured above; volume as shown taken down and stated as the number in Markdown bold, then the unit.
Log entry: **7.4** mL
